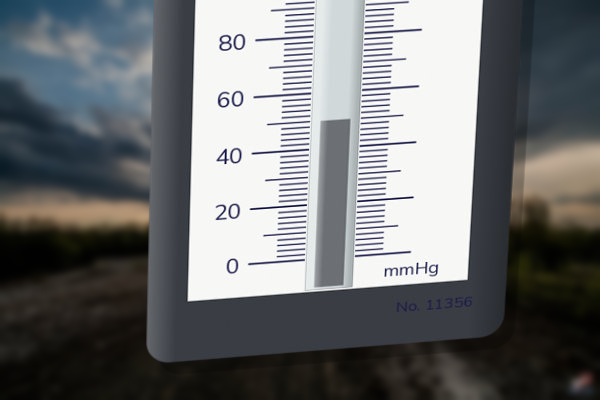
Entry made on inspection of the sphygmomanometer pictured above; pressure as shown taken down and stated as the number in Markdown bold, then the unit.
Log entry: **50** mmHg
